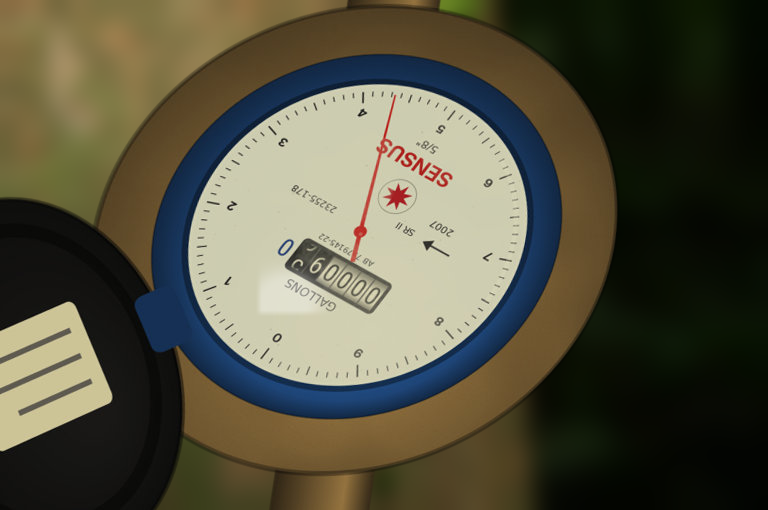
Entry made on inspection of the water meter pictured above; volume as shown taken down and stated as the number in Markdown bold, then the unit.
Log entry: **954.3** gal
